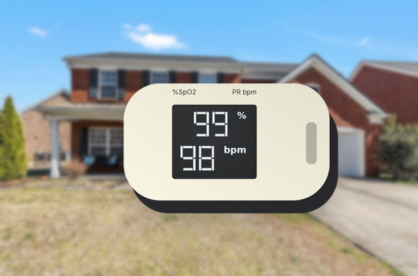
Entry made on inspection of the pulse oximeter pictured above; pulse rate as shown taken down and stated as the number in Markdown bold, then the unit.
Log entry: **98** bpm
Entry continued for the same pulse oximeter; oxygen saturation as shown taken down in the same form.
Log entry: **99** %
